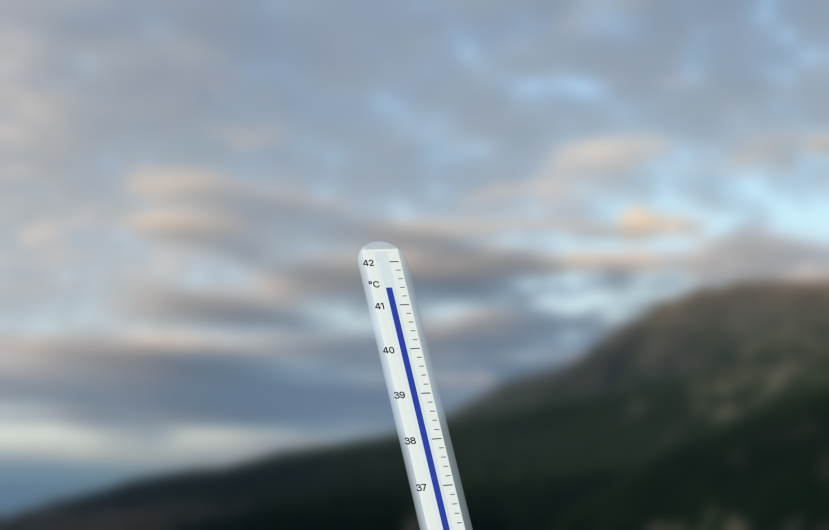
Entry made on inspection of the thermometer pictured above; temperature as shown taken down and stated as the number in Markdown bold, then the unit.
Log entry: **41.4** °C
